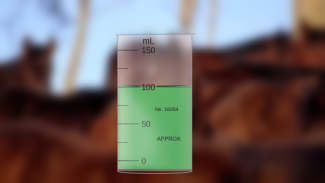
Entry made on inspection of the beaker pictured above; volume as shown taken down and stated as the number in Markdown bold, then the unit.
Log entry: **100** mL
